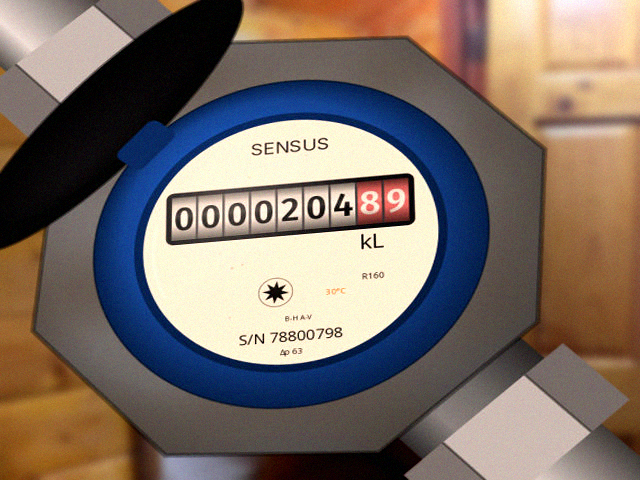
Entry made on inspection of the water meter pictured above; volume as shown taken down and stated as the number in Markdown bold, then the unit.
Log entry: **204.89** kL
